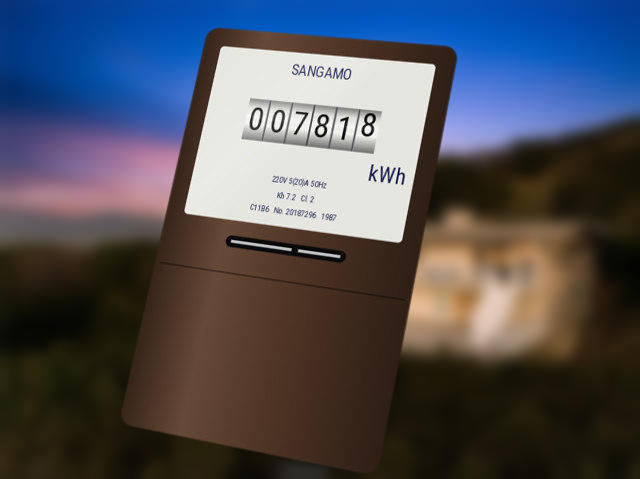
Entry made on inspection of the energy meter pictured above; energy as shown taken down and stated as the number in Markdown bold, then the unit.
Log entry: **7818** kWh
